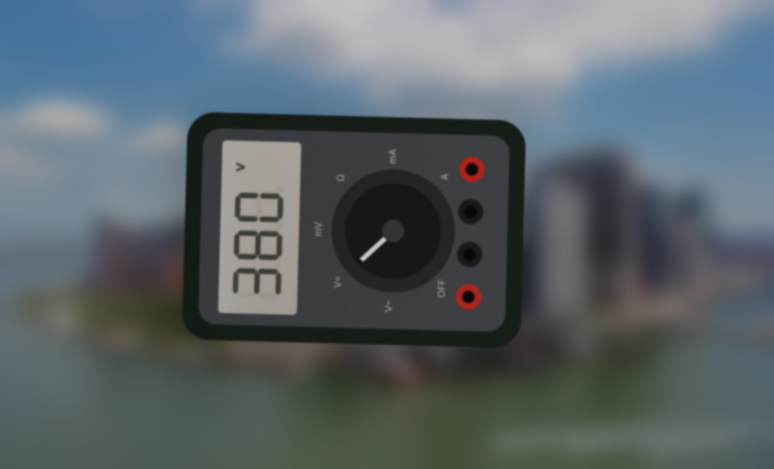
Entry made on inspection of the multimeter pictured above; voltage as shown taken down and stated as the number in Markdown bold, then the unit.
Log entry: **380** V
